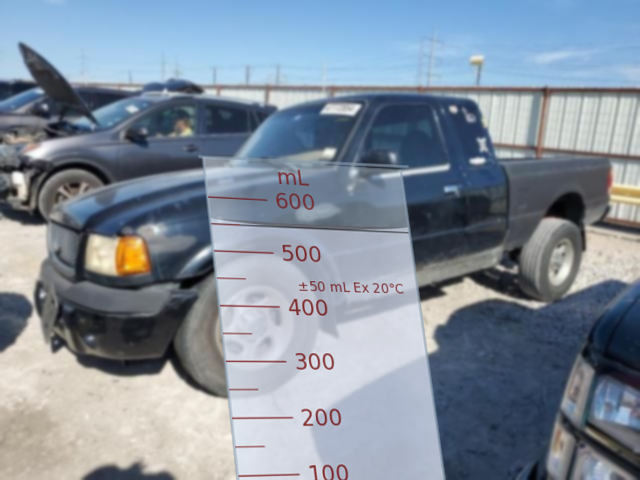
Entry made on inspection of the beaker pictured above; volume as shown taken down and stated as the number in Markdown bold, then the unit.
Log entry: **550** mL
